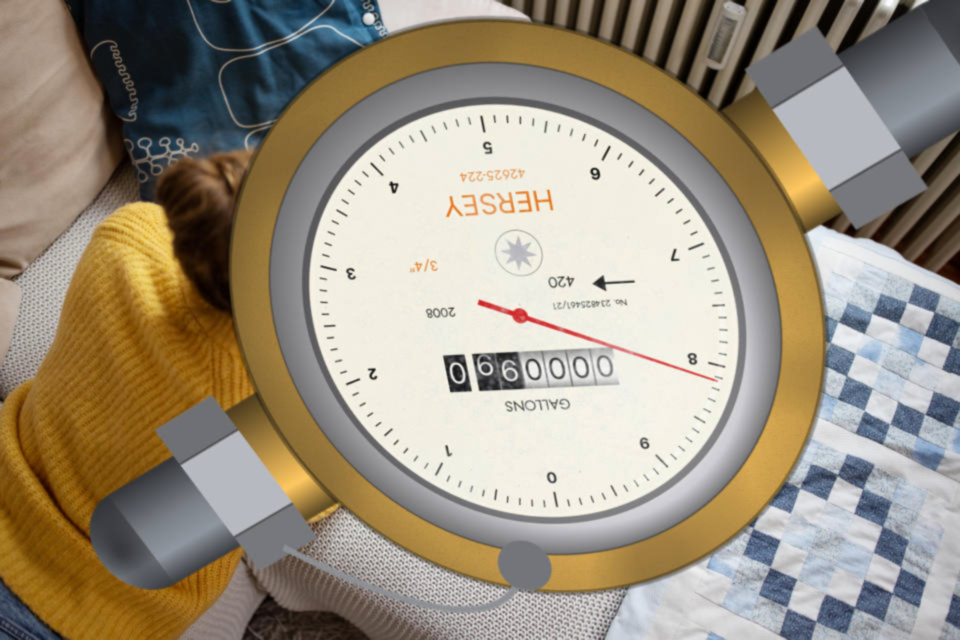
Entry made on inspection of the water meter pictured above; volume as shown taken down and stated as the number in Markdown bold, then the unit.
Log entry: **988.1** gal
